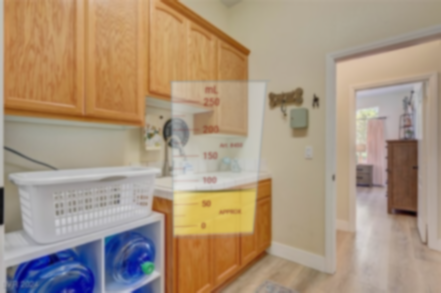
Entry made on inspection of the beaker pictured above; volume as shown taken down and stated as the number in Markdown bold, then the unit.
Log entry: **75** mL
